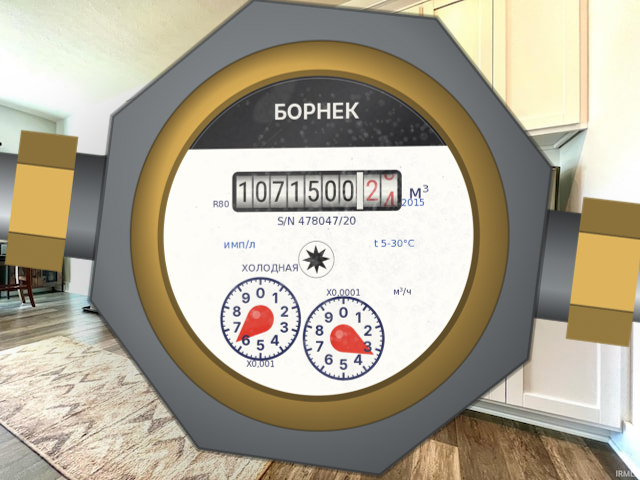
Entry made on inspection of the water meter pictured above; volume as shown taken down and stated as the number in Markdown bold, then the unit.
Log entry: **1071500.2363** m³
